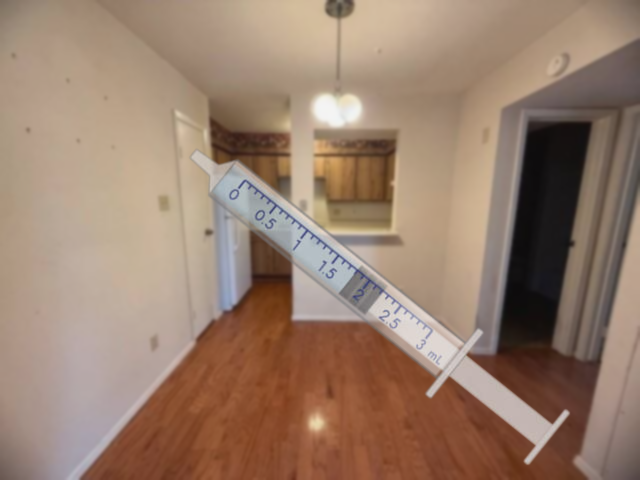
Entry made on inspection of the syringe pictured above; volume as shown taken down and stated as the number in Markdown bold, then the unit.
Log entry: **1.8** mL
